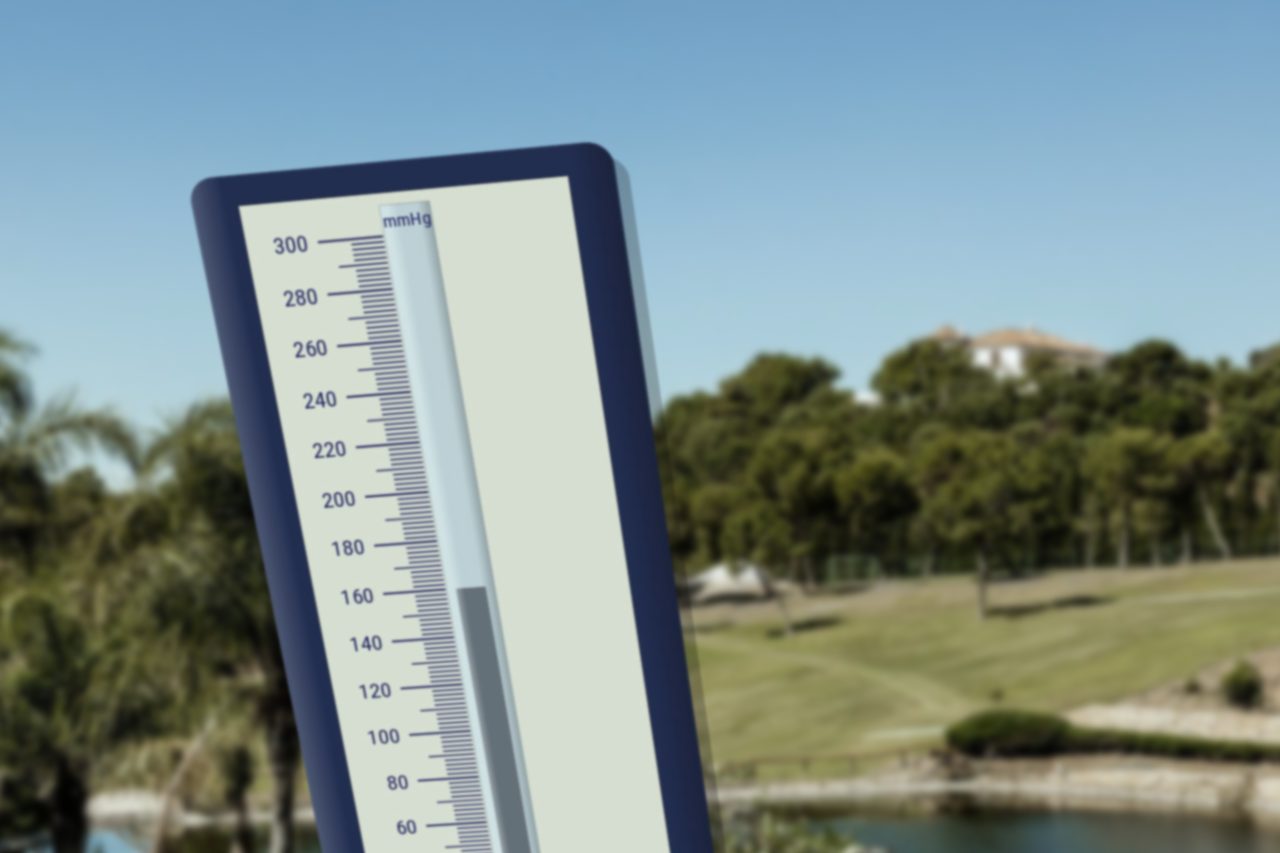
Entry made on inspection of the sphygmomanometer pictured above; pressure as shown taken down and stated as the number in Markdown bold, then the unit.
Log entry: **160** mmHg
